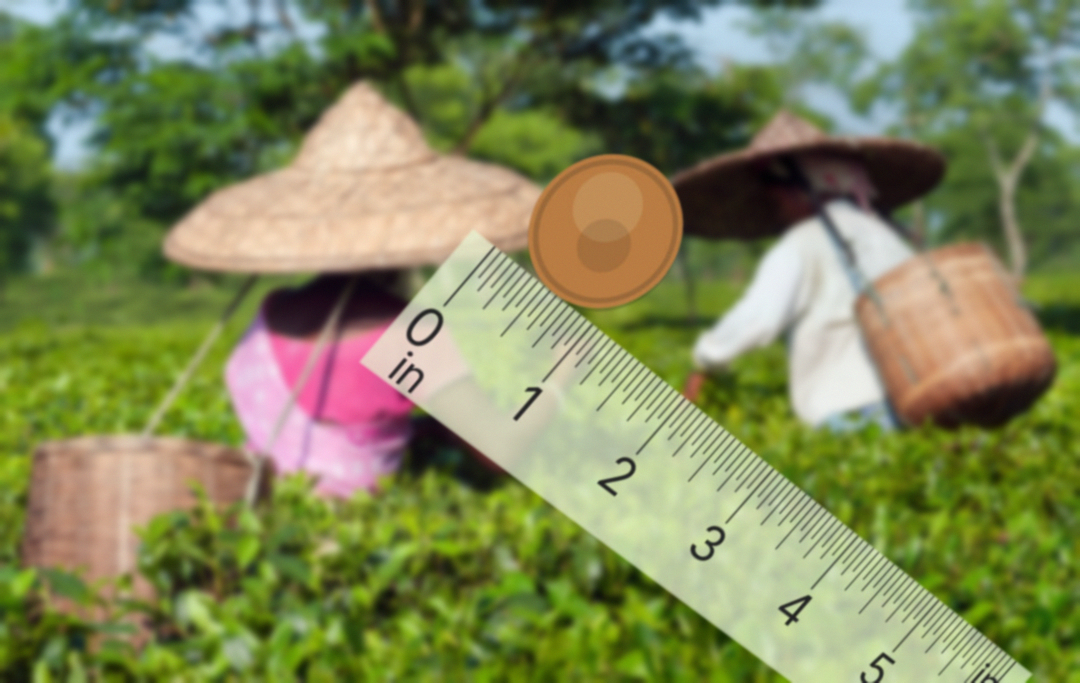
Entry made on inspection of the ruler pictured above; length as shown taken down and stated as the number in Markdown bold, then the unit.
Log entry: **1.1875** in
